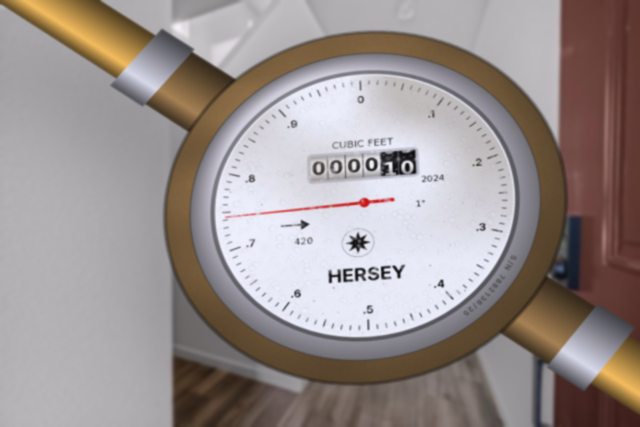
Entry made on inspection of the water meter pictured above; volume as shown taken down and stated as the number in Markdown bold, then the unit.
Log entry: **9.74** ft³
